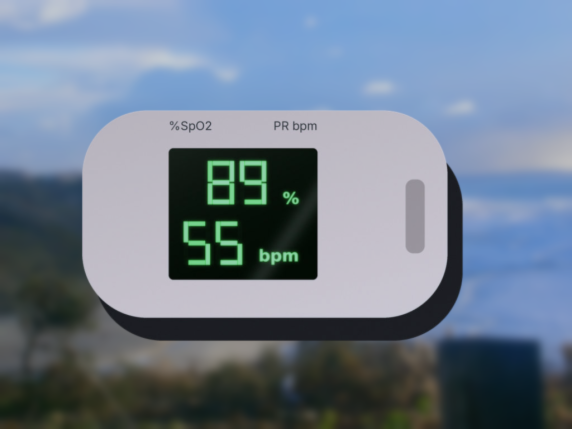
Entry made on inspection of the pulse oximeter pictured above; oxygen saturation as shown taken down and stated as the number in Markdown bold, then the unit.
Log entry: **89** %
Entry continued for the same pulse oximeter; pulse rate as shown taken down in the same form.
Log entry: **55** bpm
